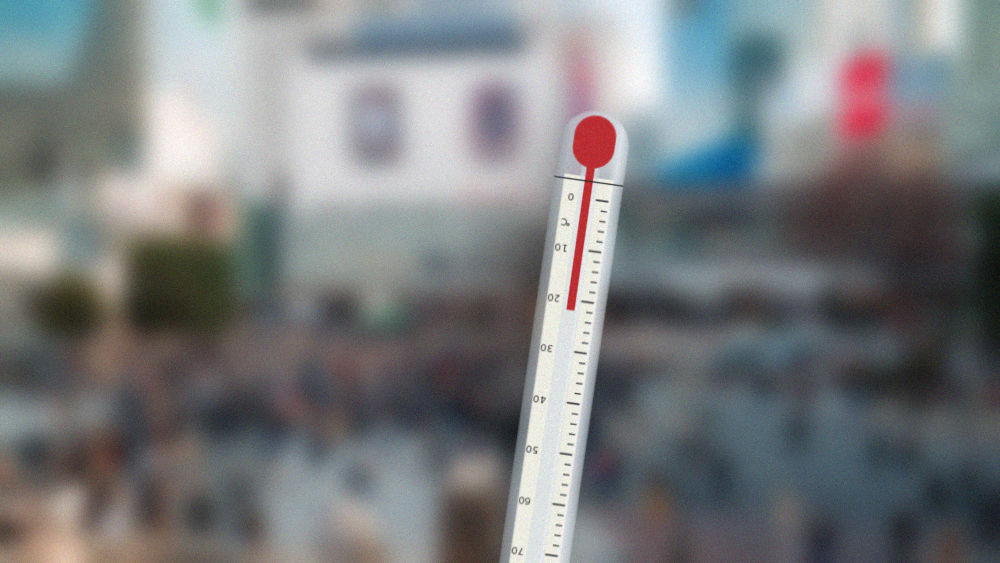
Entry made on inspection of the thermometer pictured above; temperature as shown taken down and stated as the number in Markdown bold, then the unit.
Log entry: **22** °C
